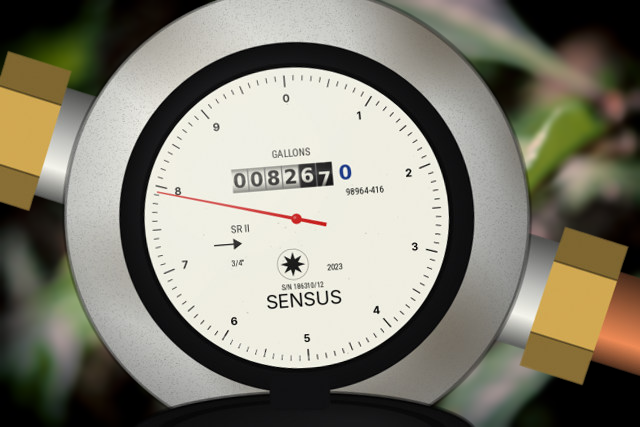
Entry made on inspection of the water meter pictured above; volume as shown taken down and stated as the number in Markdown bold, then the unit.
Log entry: **82667.9** gal
